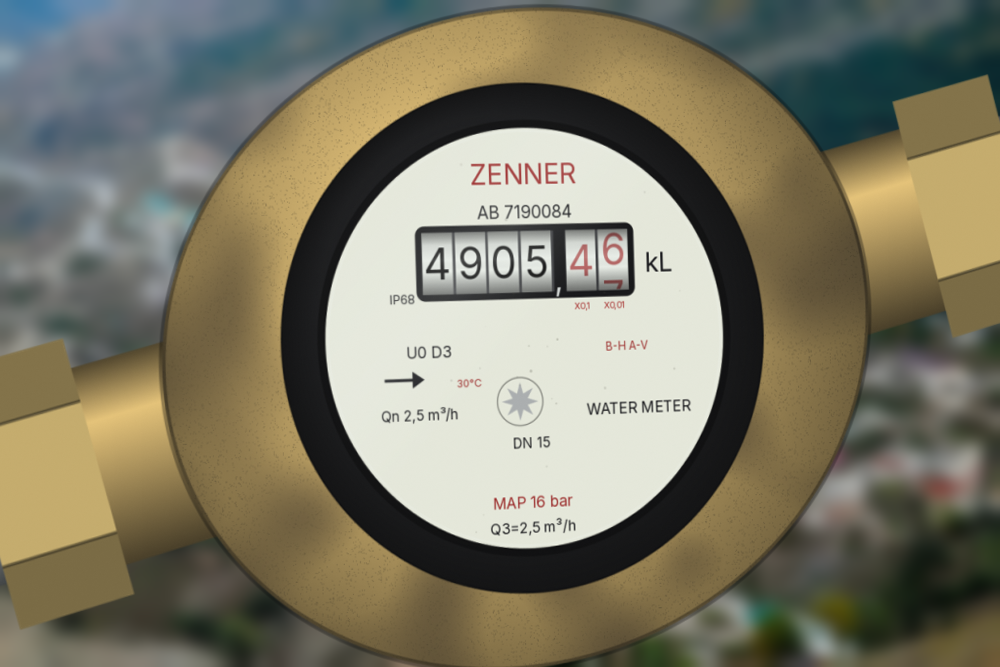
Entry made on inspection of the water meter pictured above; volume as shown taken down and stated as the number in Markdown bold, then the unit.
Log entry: **4905.46** kL
